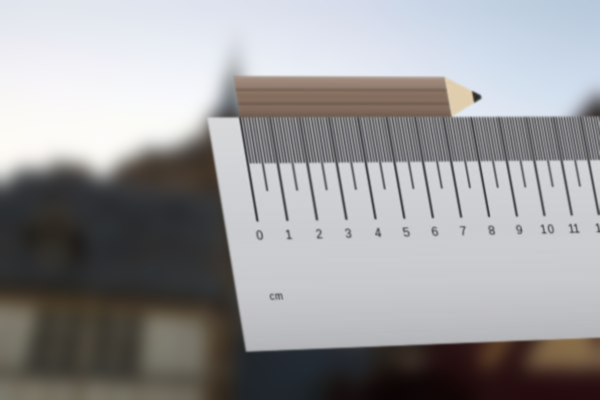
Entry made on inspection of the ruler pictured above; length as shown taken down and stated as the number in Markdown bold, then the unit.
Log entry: **8.5** cm
